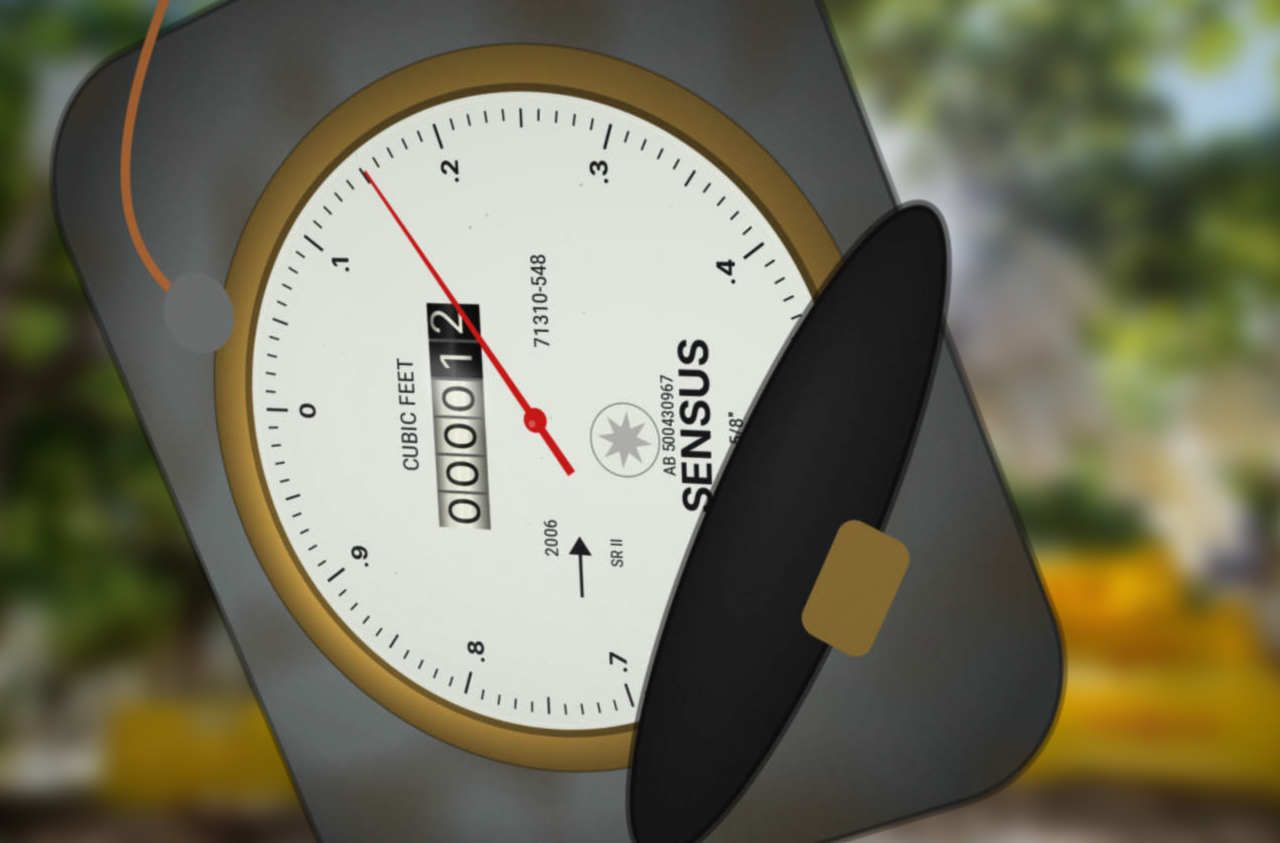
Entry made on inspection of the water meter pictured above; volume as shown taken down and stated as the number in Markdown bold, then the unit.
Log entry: **12.15** ft³
